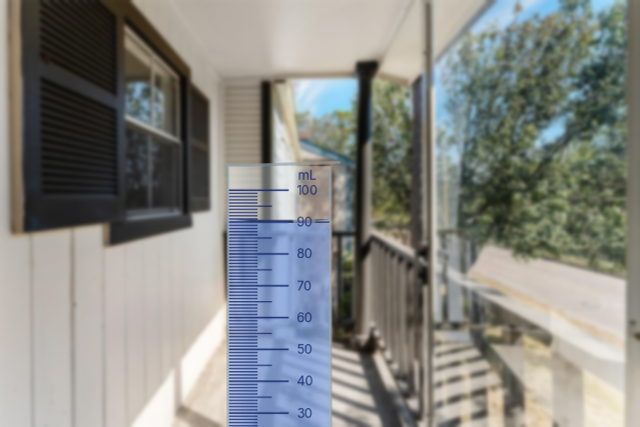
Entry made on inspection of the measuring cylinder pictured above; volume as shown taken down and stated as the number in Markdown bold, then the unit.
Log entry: **90** mL
